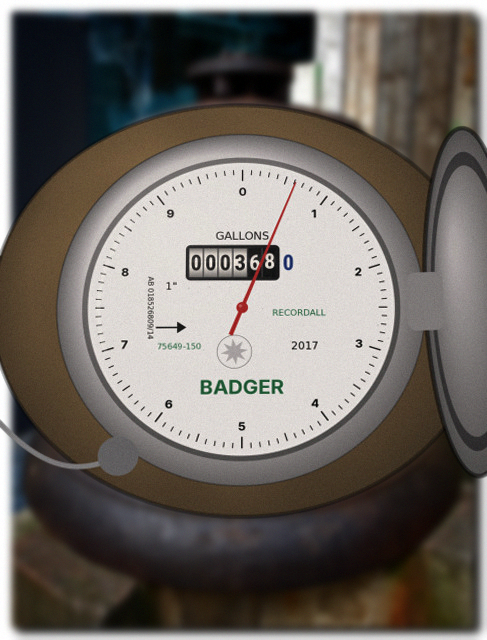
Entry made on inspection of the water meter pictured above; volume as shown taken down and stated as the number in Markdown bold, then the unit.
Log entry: **3680.6** gal
